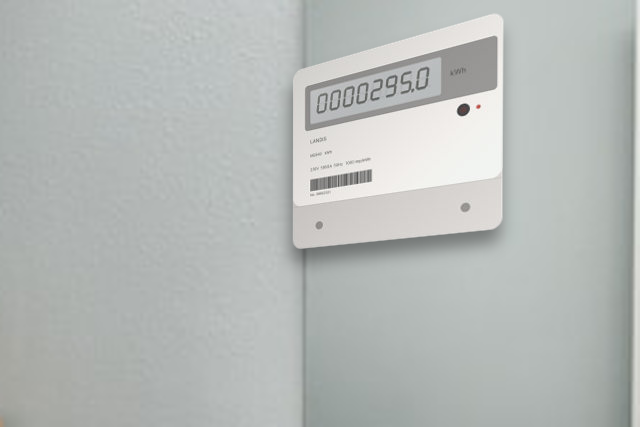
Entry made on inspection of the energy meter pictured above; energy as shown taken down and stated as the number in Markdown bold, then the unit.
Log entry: **295.0** kWh
